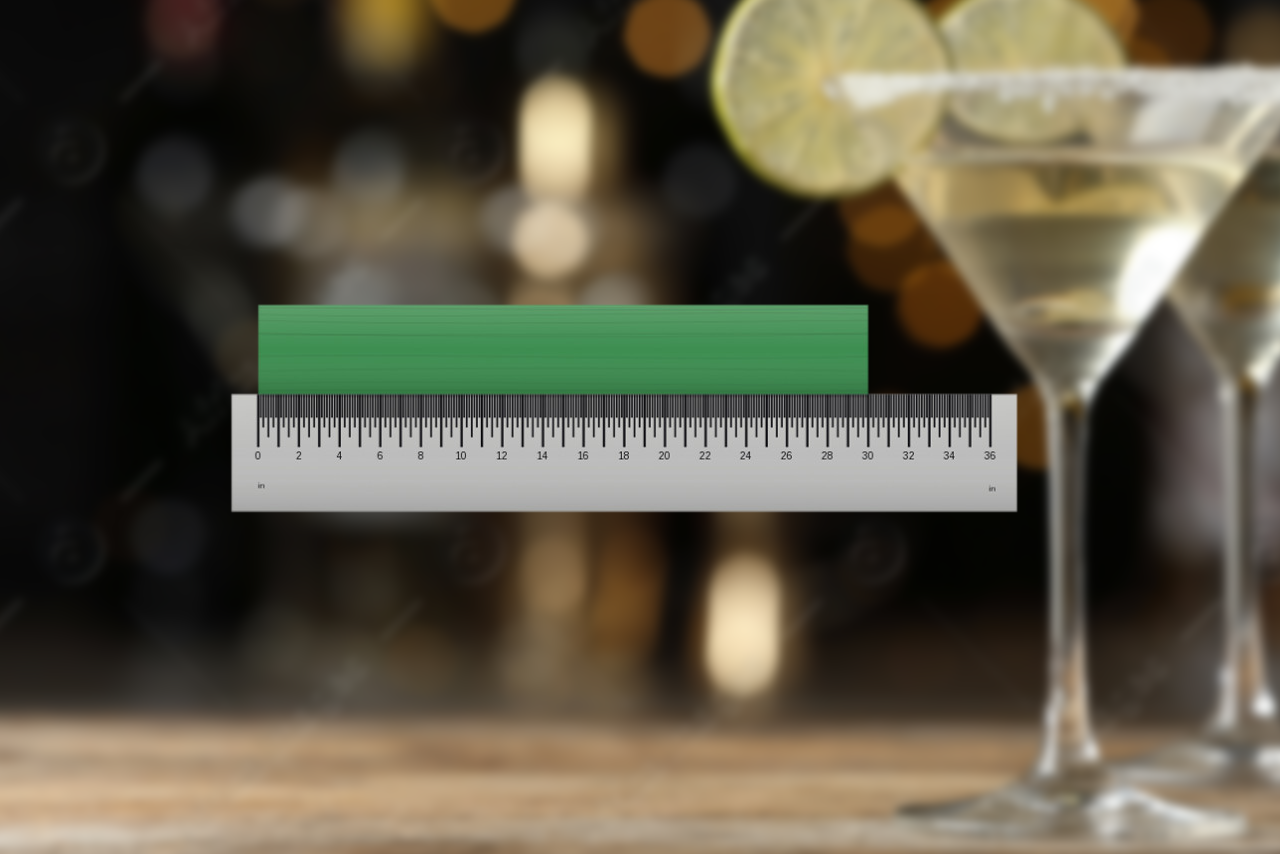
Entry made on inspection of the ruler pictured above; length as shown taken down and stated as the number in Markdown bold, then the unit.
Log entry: **30** in
